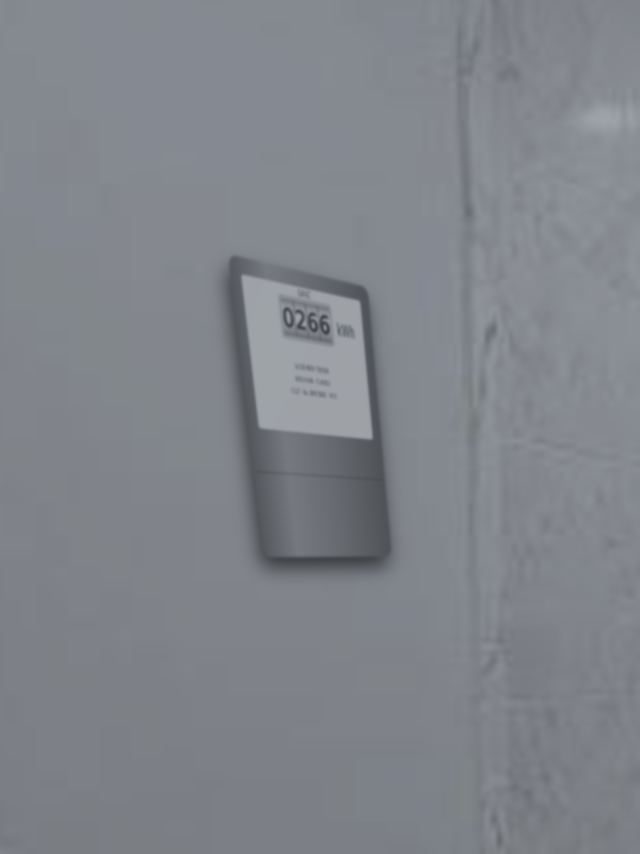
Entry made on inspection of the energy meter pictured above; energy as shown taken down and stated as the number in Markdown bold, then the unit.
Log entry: **266** kWh
